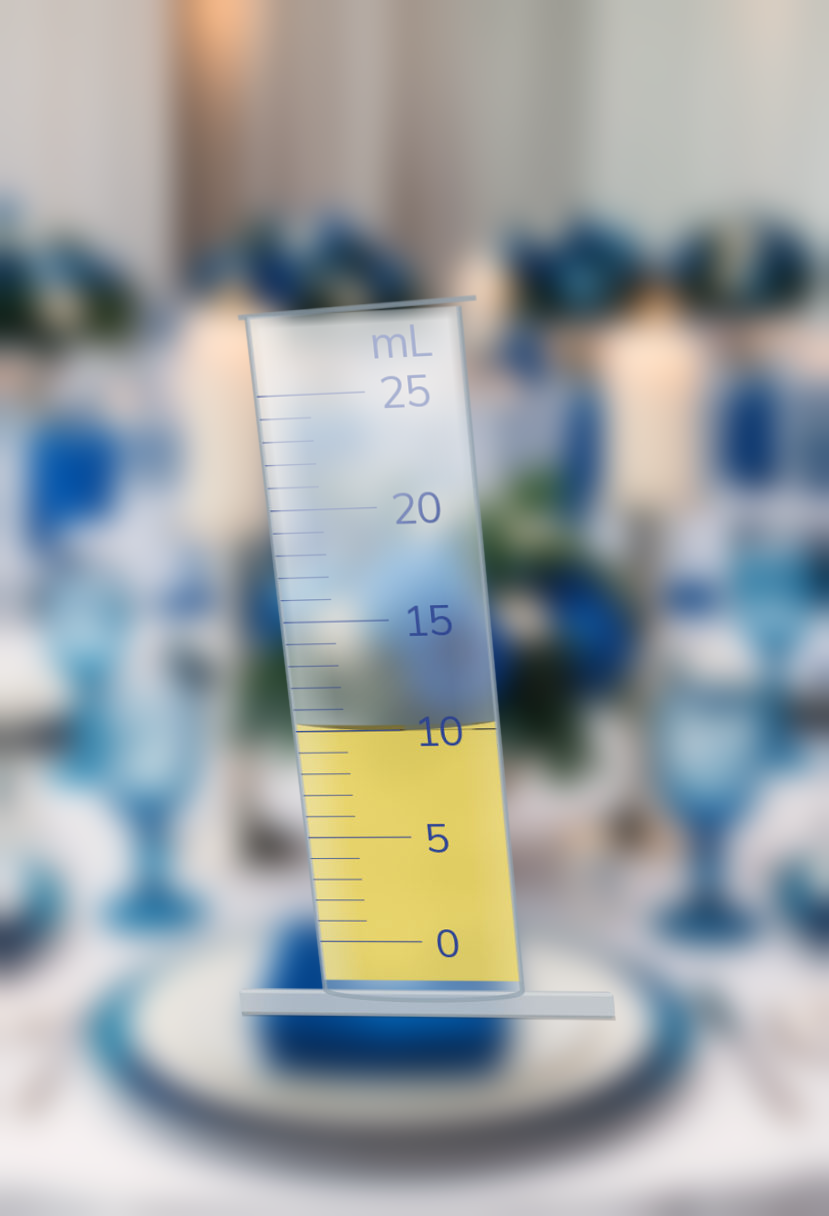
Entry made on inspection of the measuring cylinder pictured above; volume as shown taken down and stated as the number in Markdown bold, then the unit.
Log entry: **10** mL
